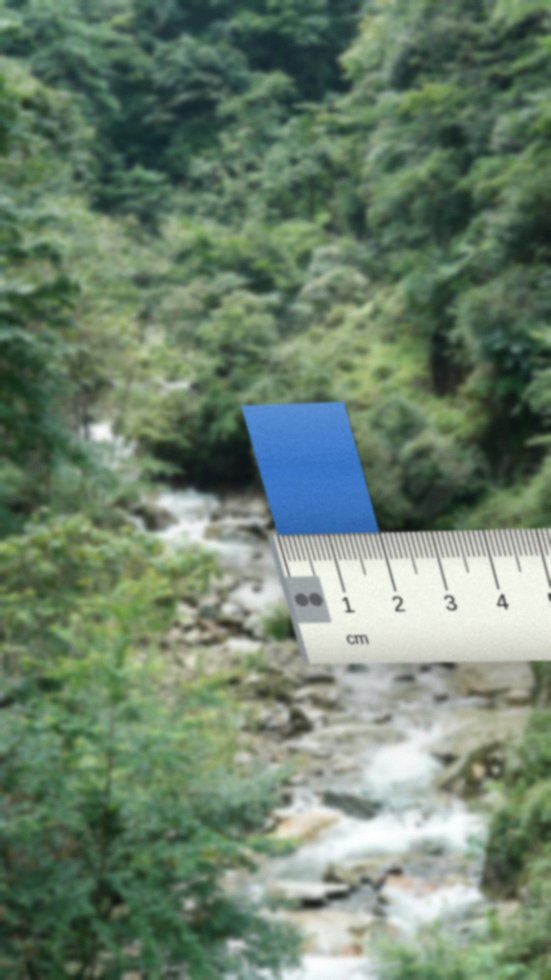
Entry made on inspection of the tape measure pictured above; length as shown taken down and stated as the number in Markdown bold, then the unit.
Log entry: **2** cm
